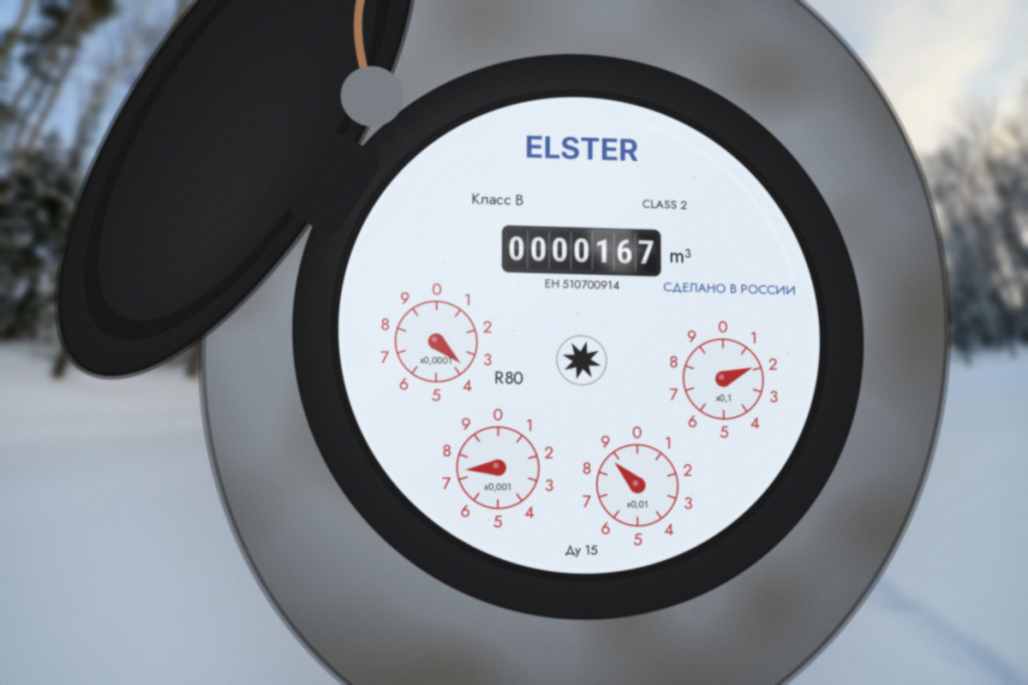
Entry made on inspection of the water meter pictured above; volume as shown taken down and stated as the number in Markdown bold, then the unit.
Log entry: **167.1873** m³
